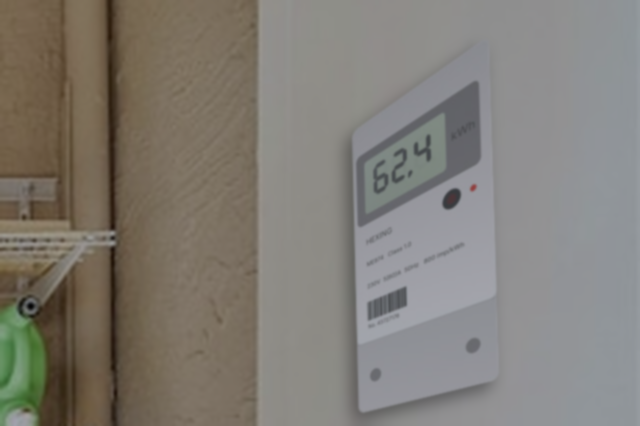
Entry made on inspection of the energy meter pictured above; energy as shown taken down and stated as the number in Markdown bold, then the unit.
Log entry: **62.4** kWh
